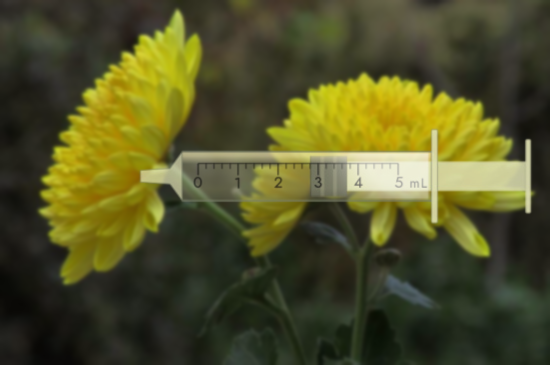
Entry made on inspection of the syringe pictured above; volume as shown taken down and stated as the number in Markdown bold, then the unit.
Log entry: **2.8** mL
